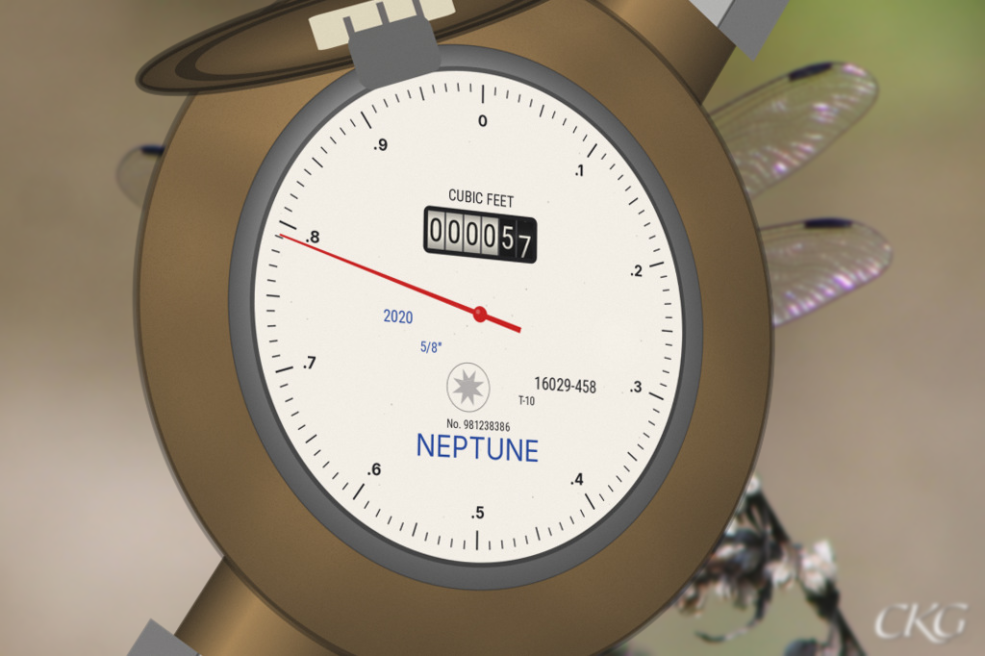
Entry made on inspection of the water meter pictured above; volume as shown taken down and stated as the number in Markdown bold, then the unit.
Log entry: **56.79** ft³
